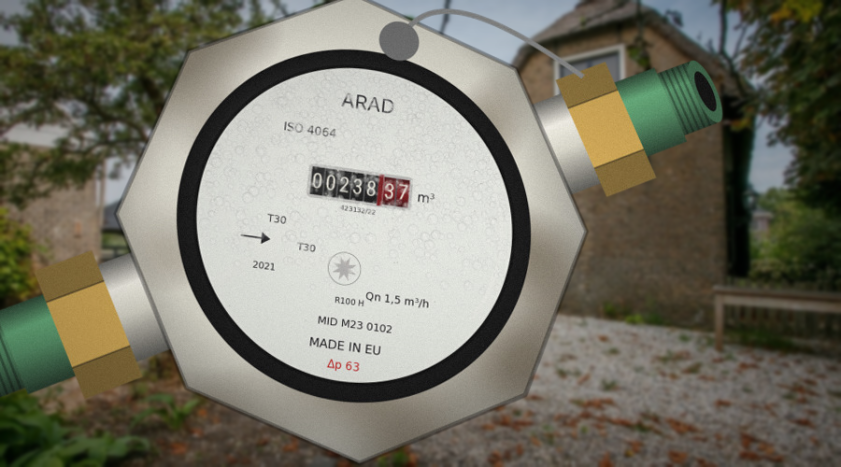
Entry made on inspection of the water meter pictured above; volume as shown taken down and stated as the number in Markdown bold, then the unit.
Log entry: **238.37** m³
